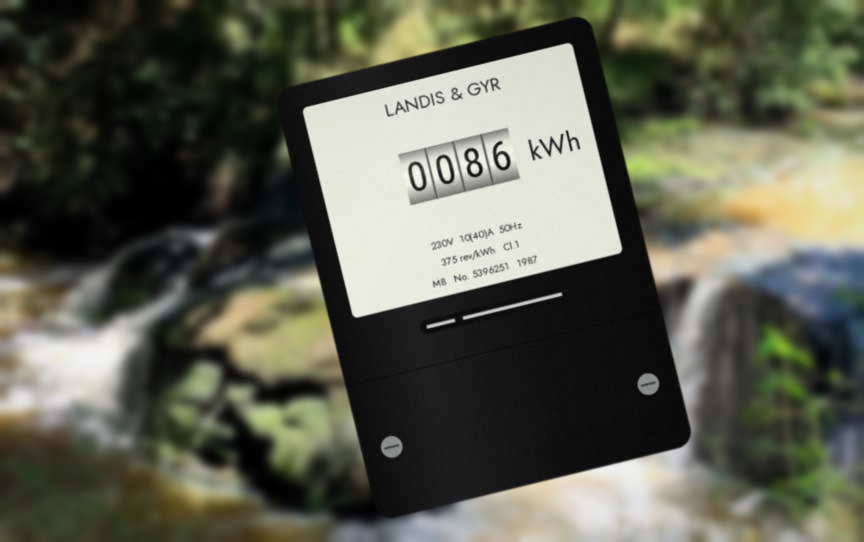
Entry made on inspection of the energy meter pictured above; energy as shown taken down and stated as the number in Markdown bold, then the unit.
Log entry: **86** kWh
